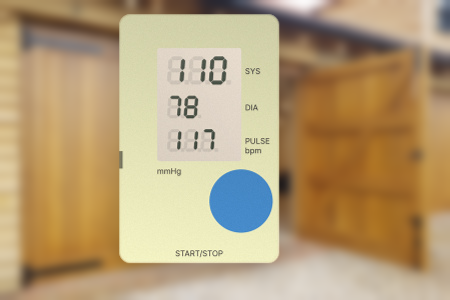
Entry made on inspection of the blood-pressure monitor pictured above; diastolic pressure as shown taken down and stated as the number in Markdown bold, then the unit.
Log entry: **78** mmHg
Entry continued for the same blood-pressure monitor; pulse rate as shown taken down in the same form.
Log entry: **117** bpm
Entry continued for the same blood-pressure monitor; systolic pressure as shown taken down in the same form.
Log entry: **110** mmHg
